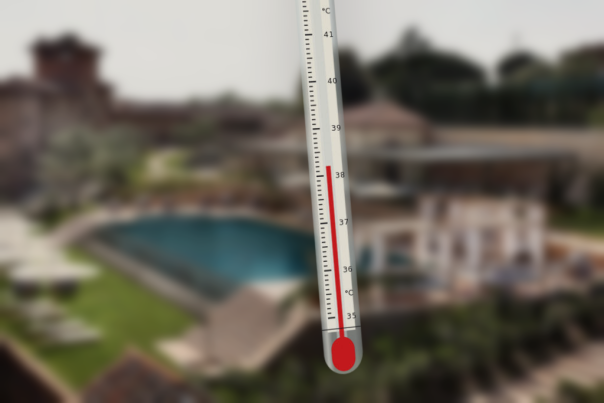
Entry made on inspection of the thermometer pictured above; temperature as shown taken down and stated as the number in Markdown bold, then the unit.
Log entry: **38.2** °C
